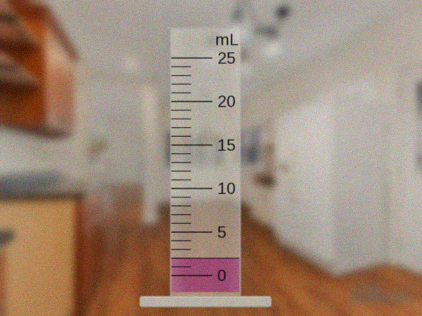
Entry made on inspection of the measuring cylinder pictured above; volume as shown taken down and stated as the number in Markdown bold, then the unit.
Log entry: **2** mL
